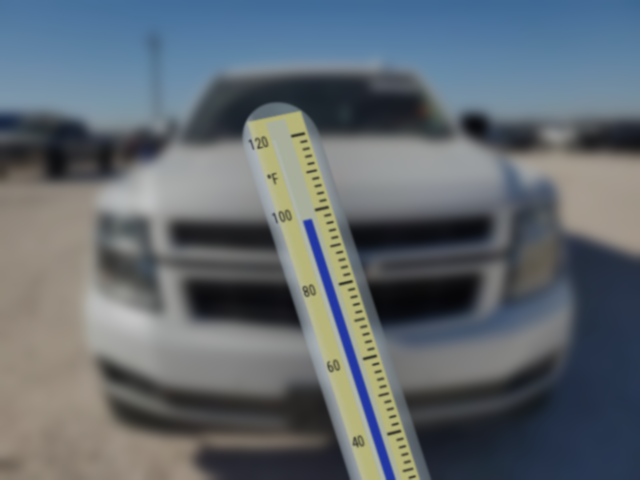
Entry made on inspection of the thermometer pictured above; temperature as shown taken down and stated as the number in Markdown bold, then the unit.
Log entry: **98** °F
